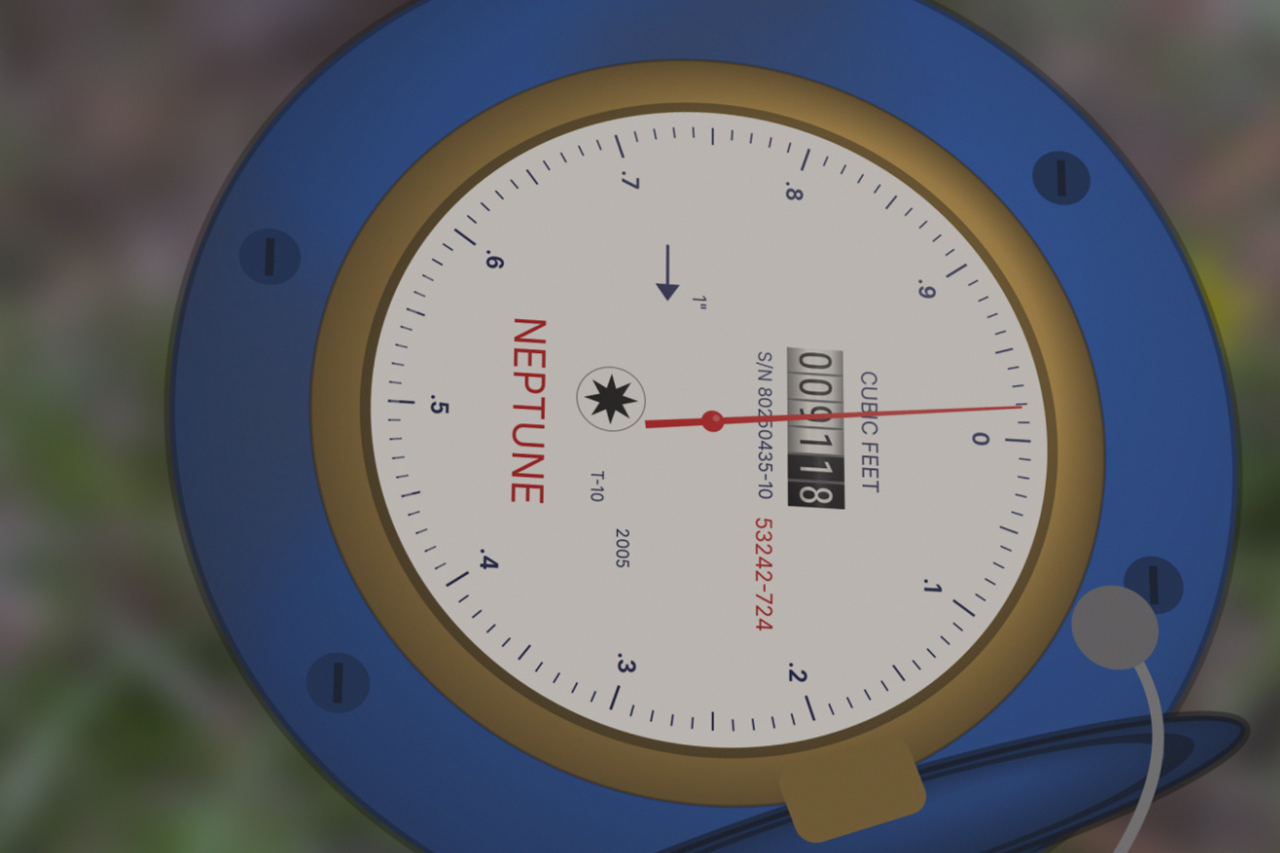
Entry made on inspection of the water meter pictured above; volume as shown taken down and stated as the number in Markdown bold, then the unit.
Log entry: **9117.98** ft³
